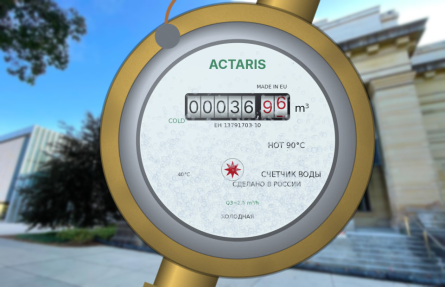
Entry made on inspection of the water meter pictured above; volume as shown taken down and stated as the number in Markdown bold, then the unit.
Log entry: **36.96** m³
